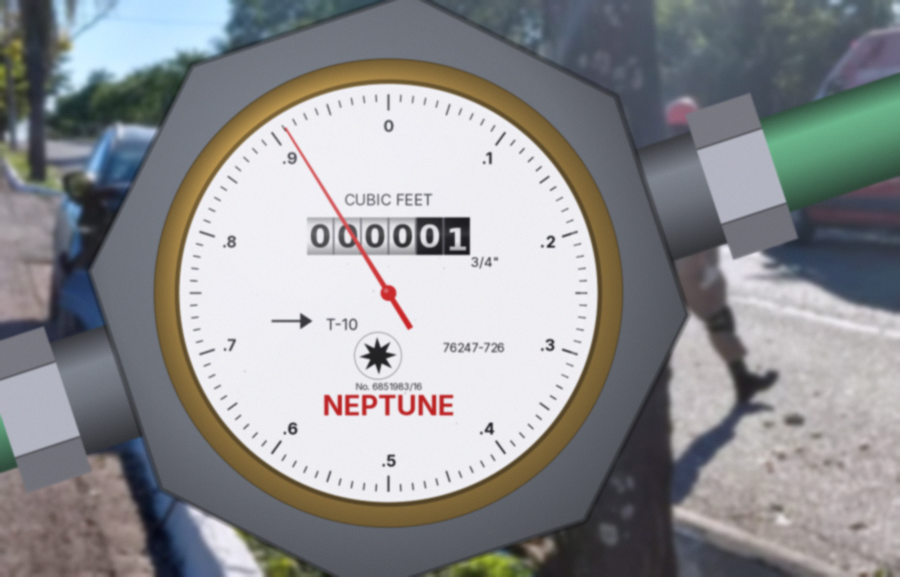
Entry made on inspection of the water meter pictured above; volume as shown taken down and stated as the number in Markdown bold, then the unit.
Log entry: **0.91** ft³
